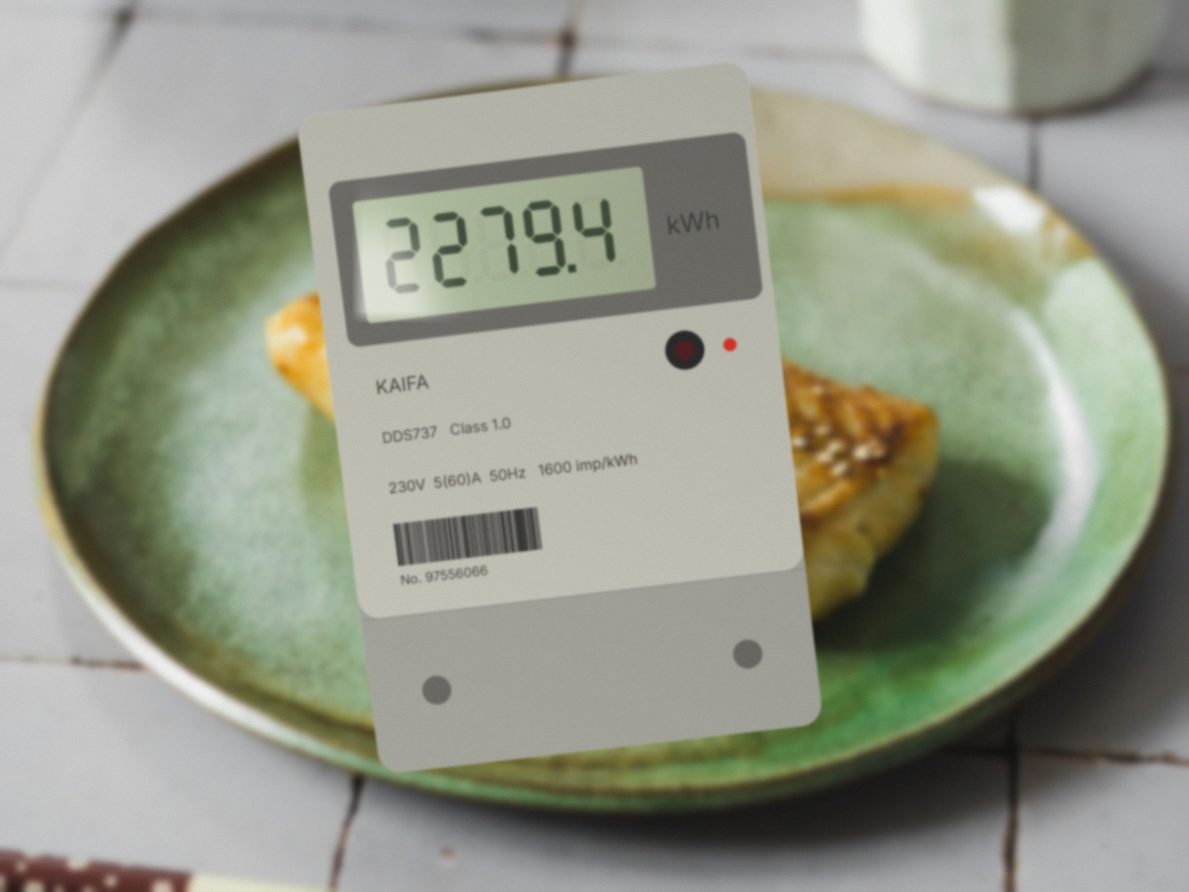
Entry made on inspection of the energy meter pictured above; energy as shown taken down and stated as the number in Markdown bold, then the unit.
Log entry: **2279.4** kWh
